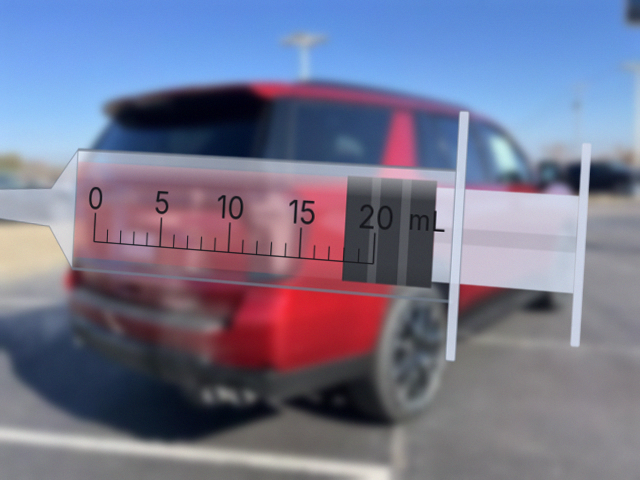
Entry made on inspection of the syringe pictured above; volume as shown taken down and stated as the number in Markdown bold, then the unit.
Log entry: **18** mL
